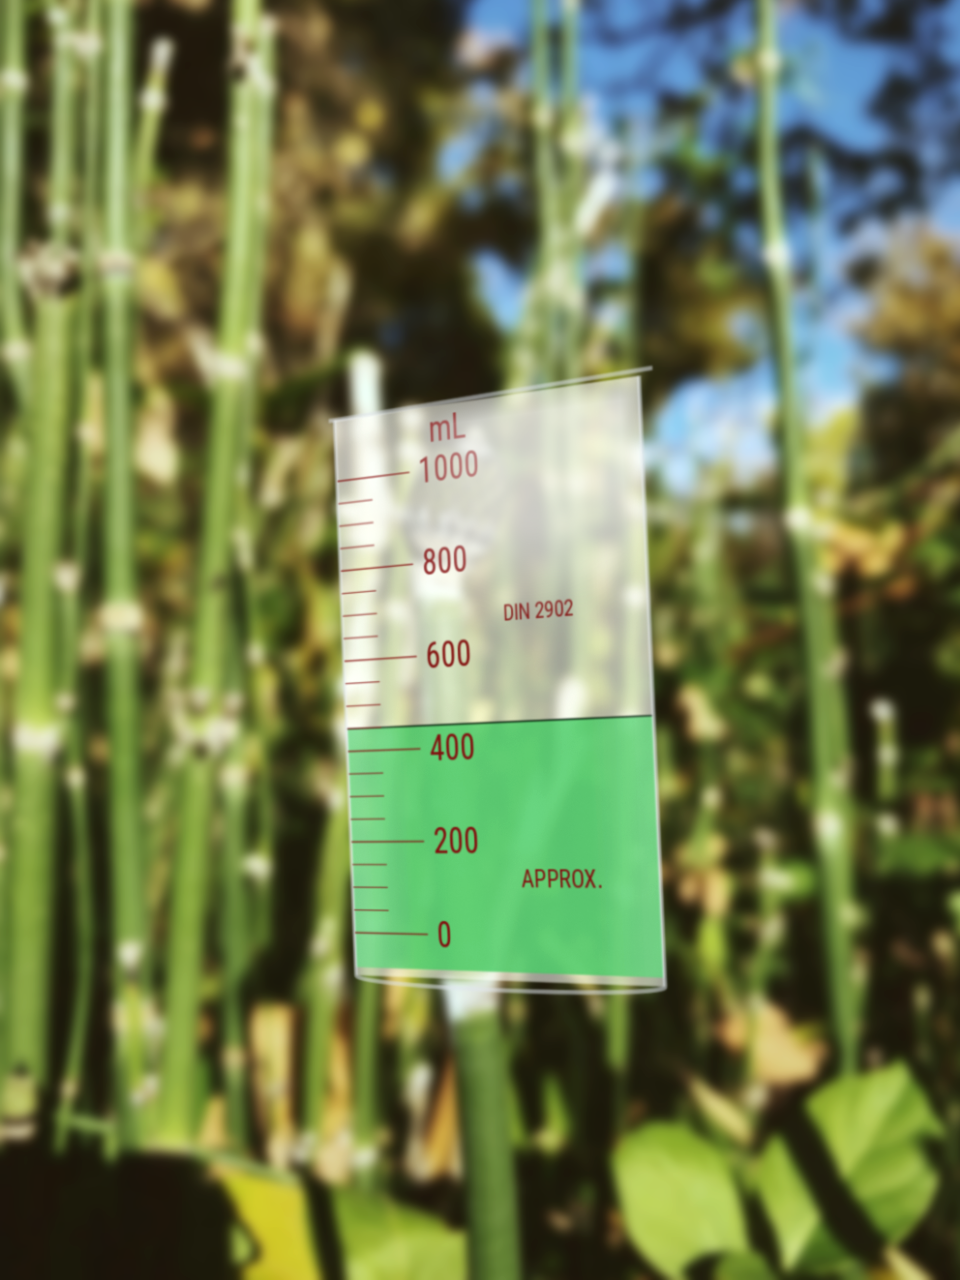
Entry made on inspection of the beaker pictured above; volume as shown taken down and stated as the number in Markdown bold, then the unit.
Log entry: **450** mL
